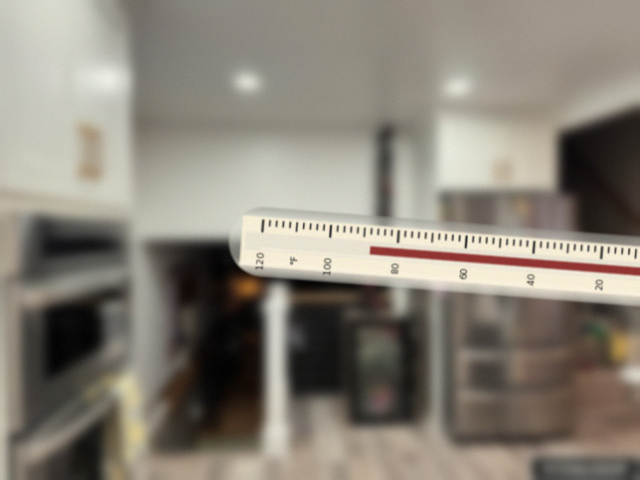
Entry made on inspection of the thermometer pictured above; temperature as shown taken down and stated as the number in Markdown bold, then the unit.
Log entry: **88** °F
